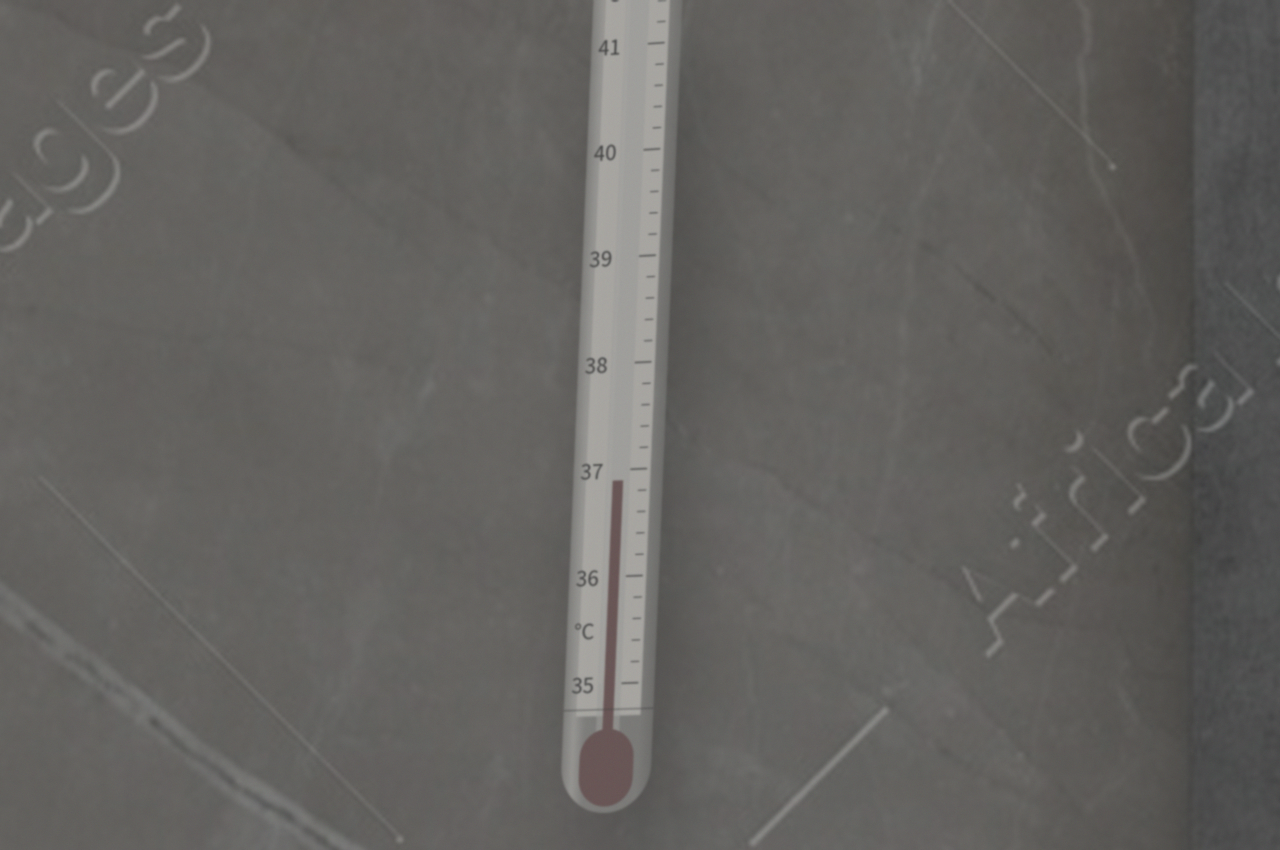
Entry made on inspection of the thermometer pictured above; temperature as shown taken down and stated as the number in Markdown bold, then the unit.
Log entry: **36.9** °C
